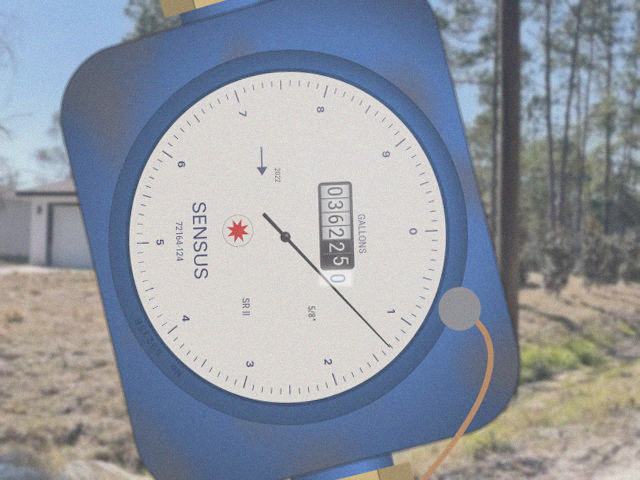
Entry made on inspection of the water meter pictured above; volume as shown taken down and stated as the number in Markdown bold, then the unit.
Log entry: **362251.3** gal
